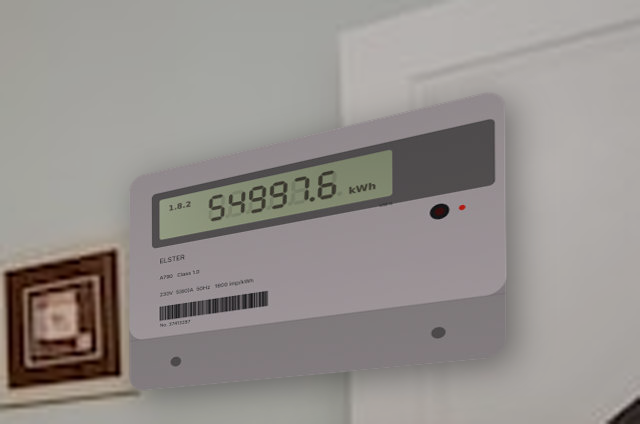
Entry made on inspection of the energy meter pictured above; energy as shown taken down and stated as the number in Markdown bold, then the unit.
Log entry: **54997.6** kWh
